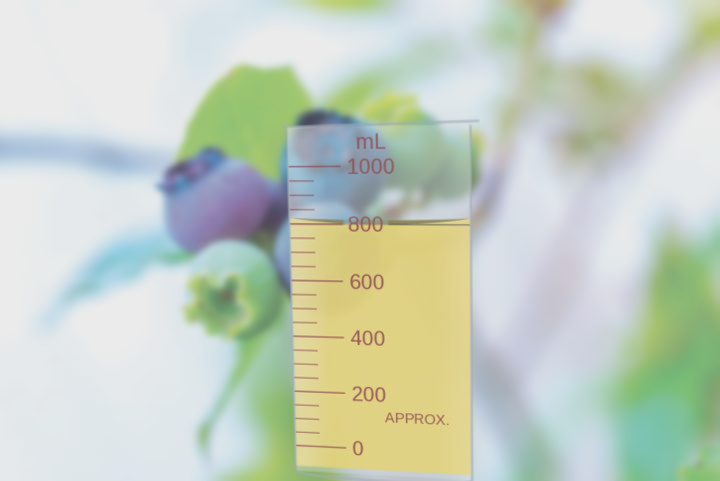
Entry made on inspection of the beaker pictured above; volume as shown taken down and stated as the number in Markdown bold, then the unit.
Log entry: **800** mL
